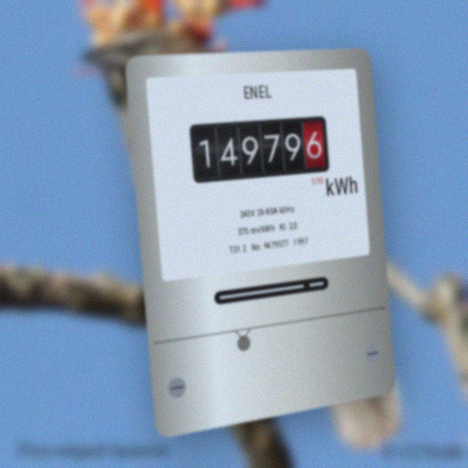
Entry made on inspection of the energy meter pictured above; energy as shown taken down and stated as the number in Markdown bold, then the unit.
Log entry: **14979.6** kWh
